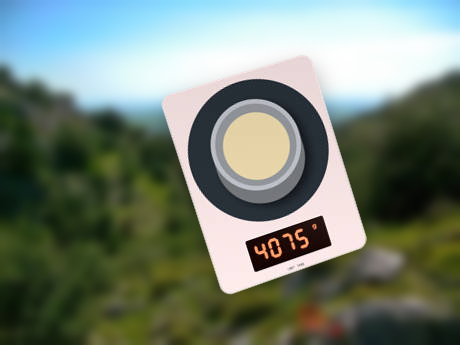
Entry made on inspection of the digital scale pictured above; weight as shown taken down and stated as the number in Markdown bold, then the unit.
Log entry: **4075** g
